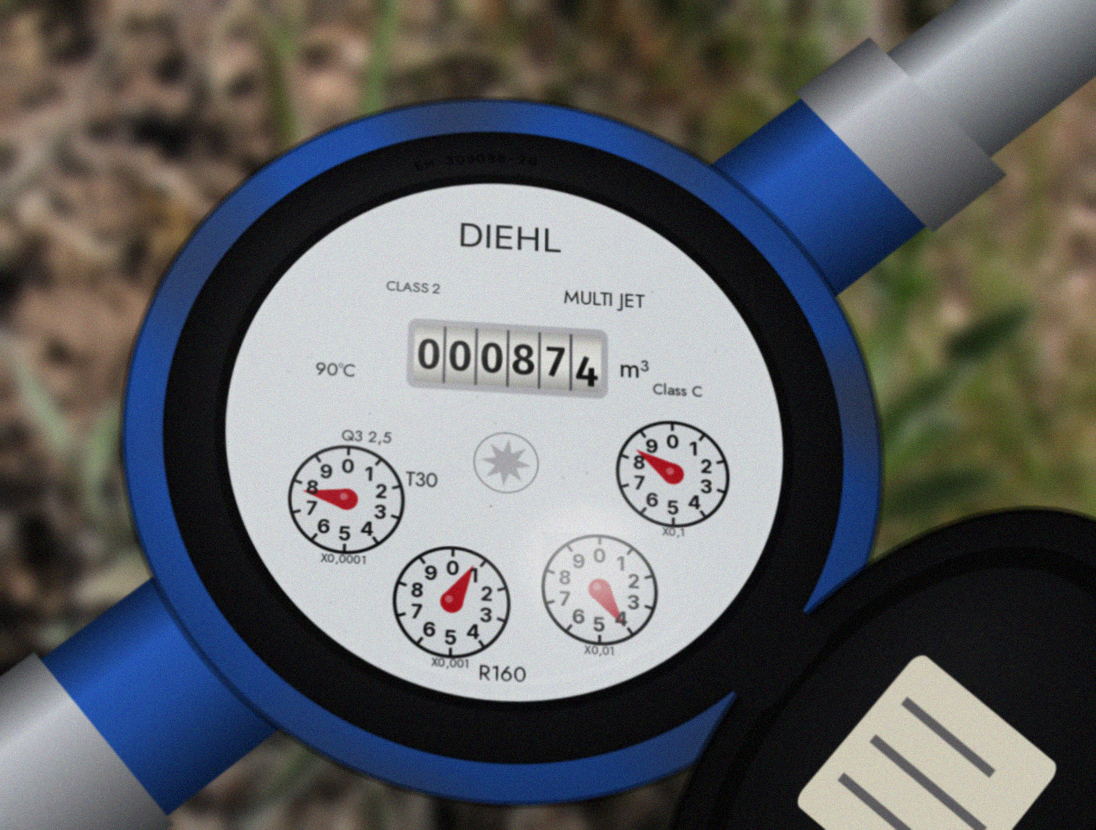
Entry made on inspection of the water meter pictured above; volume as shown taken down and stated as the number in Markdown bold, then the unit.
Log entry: **873.8407** m³
